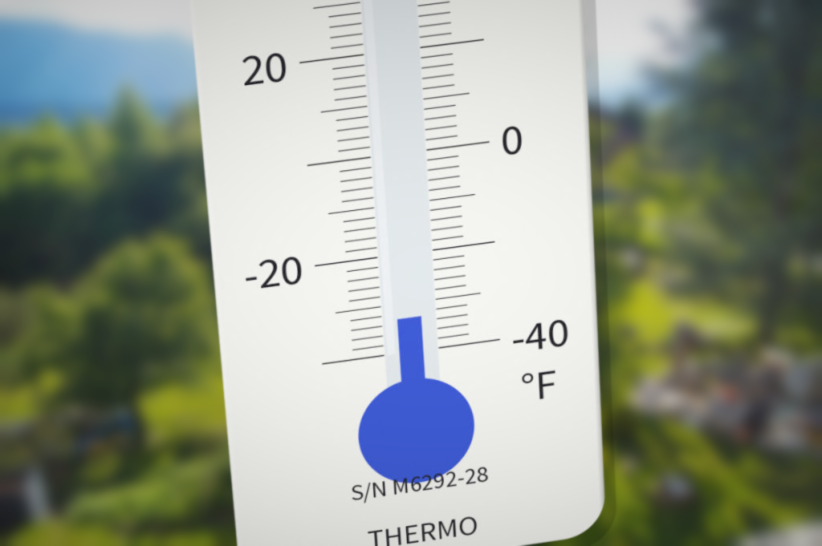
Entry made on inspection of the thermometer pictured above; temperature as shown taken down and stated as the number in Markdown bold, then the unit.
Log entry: **-33** °F
